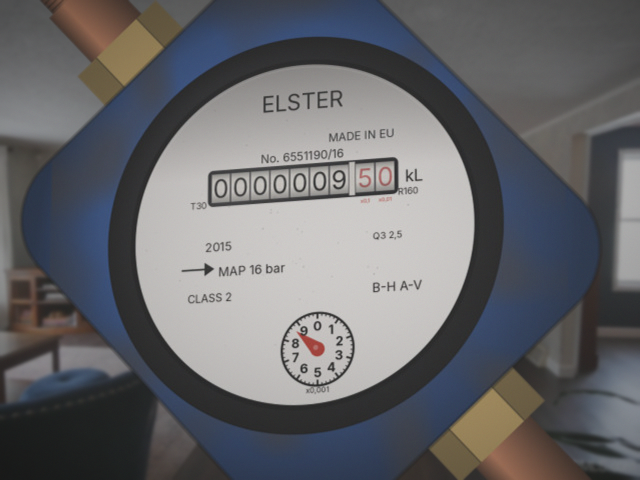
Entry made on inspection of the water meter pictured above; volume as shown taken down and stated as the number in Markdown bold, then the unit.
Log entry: **9.508** kL
